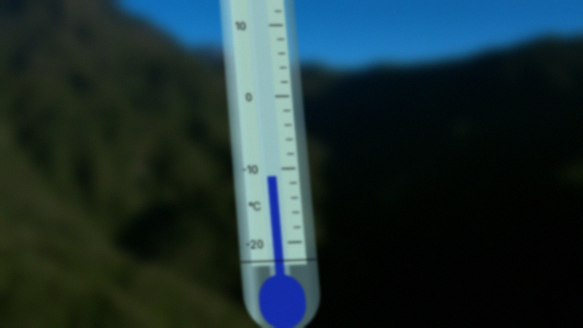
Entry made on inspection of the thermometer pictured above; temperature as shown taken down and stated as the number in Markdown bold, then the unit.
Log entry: **-11** °C
